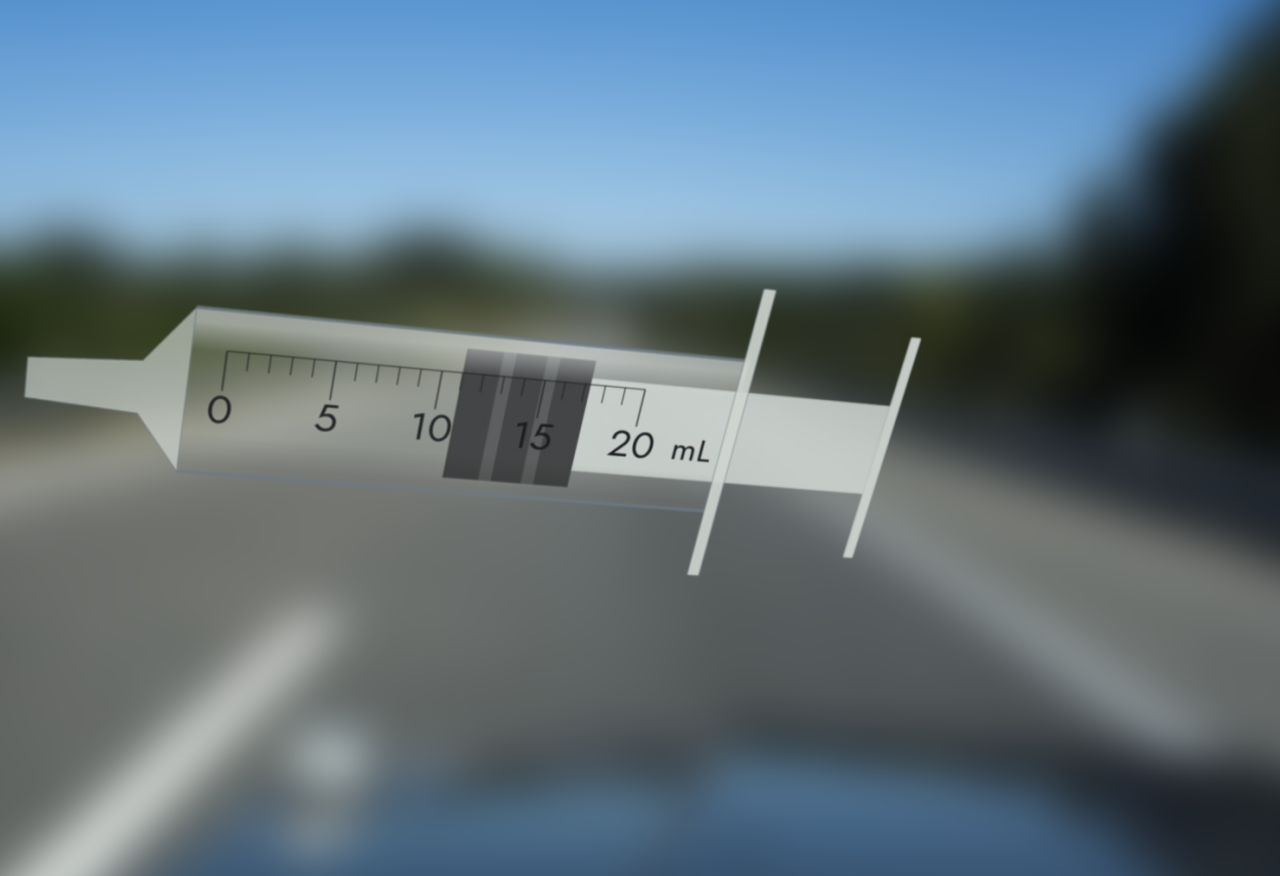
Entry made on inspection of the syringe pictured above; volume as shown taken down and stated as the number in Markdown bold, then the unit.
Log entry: **11** mL
